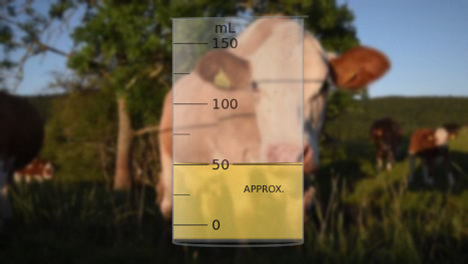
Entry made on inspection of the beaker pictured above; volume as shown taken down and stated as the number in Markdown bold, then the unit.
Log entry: **50** mL
